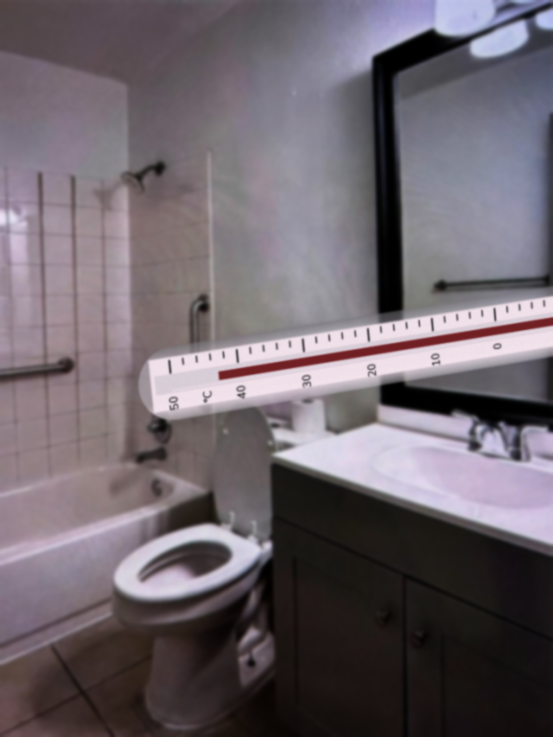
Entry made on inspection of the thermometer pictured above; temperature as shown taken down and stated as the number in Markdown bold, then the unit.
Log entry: **43** °C
